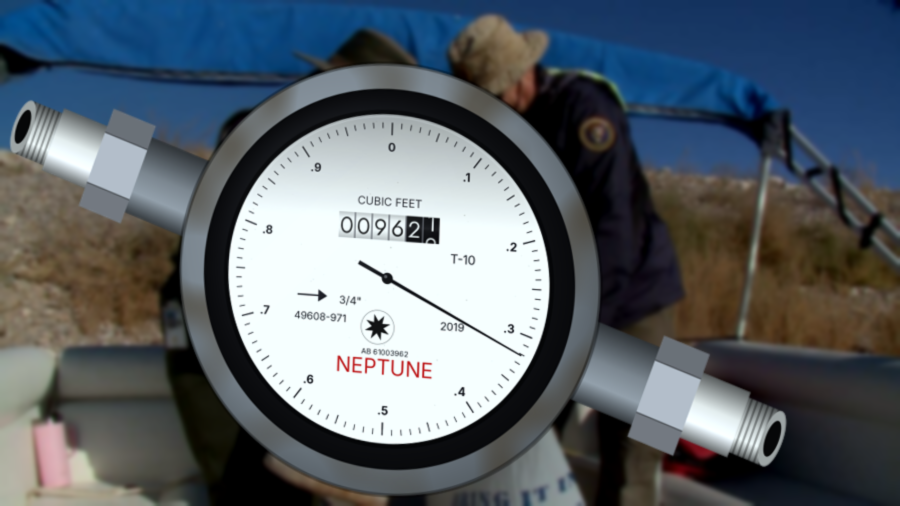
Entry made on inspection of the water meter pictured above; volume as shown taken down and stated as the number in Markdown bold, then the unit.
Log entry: **9621.32** ft³
